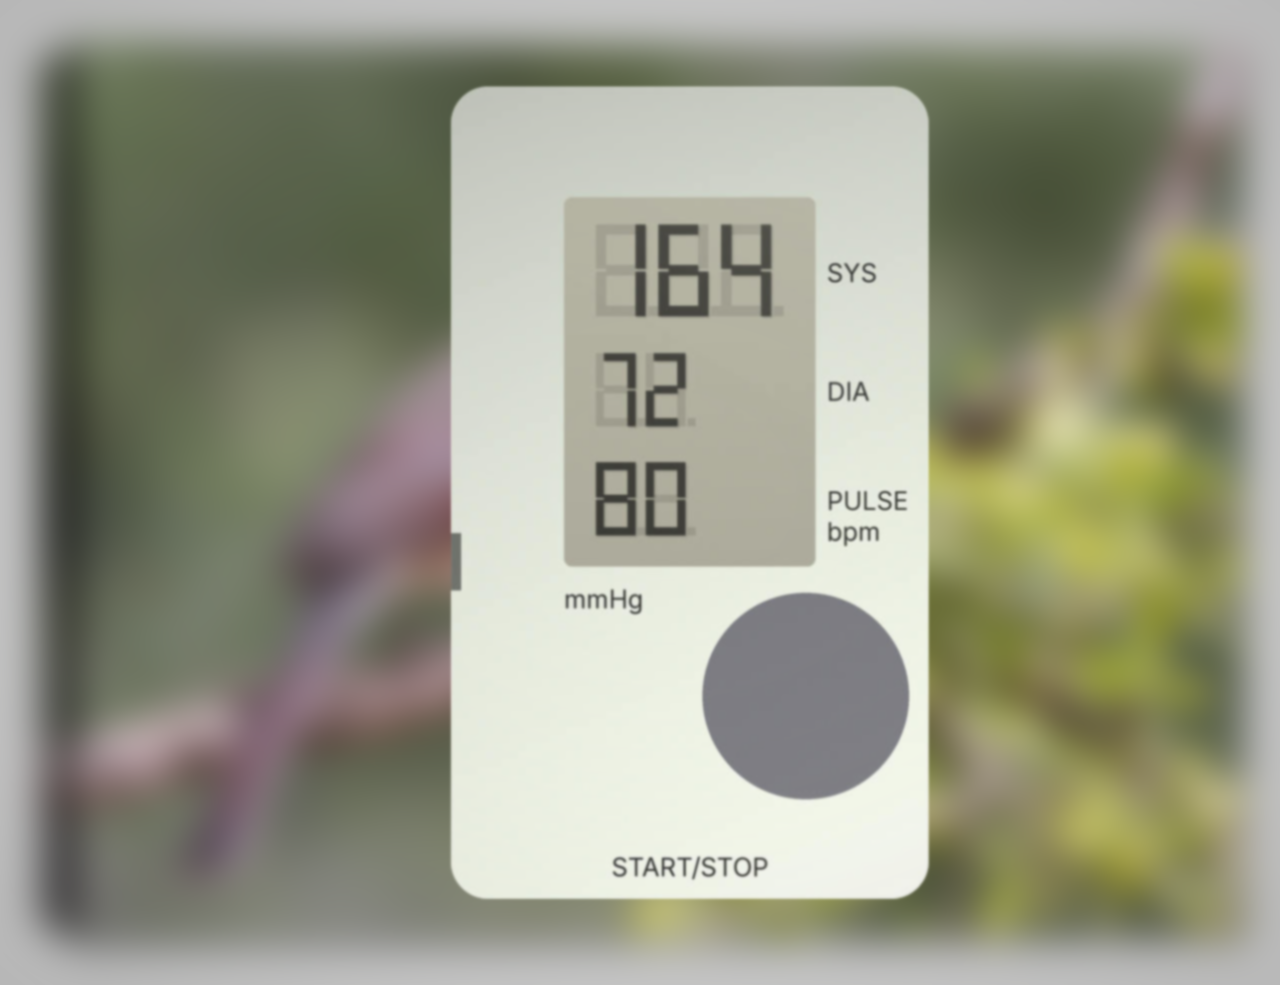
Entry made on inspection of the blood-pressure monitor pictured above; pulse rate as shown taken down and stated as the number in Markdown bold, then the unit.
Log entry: **80** bpm
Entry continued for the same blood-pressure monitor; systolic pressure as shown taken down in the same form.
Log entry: **164** mmHg
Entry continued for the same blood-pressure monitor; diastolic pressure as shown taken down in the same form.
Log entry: **72** mmHg
